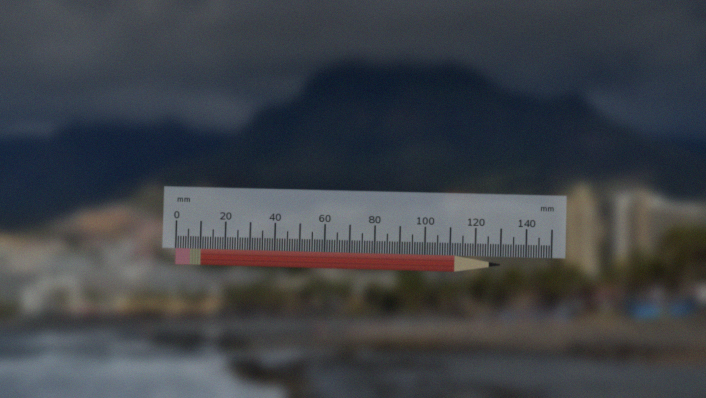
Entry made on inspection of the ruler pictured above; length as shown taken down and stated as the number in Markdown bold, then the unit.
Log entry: **130** mm
